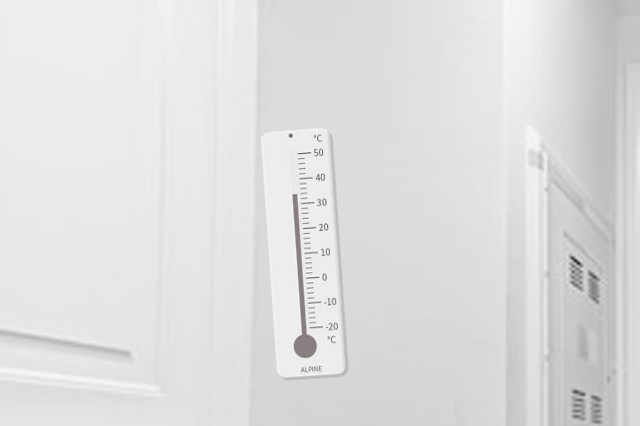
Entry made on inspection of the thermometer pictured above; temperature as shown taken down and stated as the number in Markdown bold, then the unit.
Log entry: **34** °C
